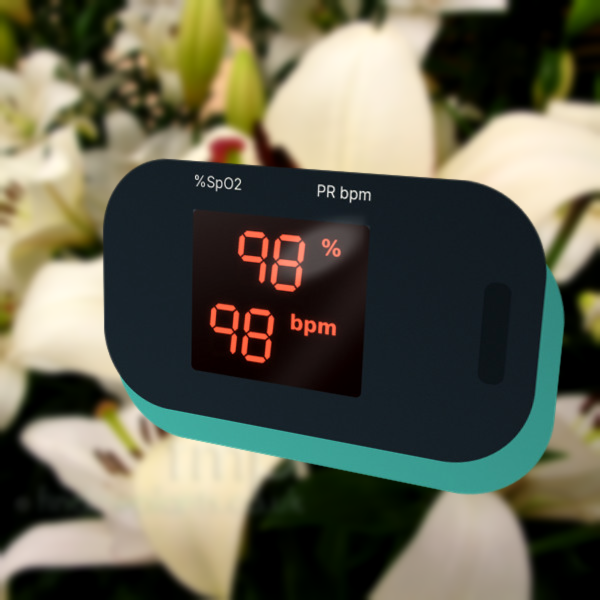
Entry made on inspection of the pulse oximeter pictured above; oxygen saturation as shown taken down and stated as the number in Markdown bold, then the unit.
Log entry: **98** %
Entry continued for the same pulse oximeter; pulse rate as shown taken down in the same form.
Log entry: **98** bpm
